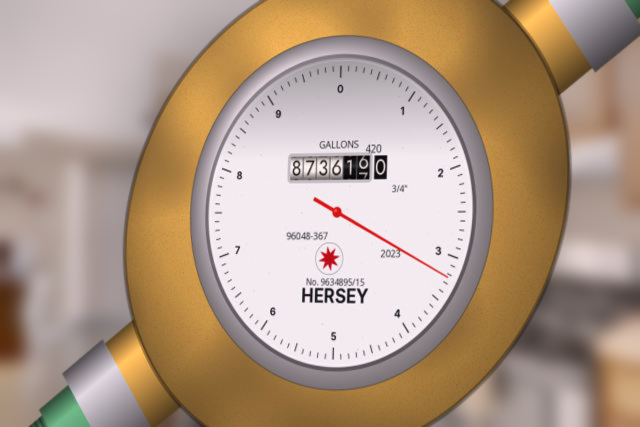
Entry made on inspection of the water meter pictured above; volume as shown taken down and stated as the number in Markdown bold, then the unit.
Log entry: **8736163.2** gal
